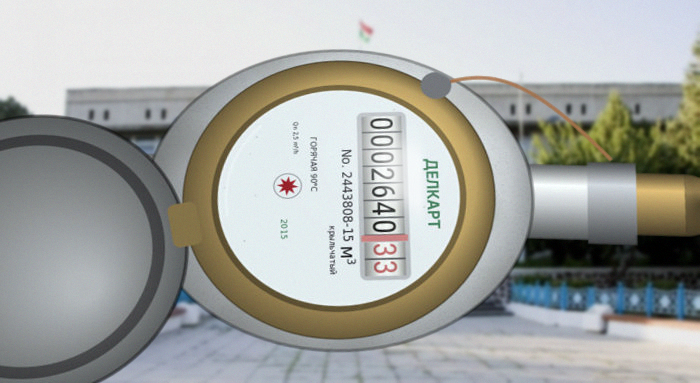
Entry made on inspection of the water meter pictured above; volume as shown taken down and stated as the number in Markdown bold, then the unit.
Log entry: **2640.33** m³
